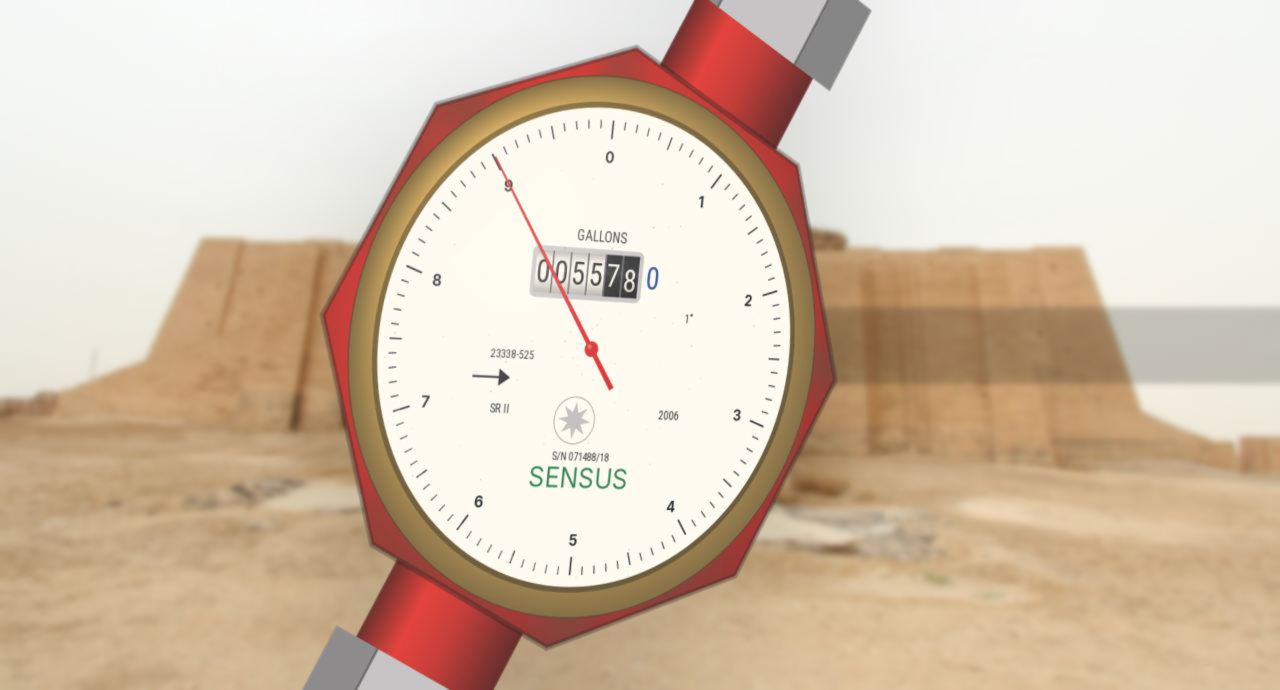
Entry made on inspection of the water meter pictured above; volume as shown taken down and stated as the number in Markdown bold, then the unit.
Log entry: **55779.0** gal
